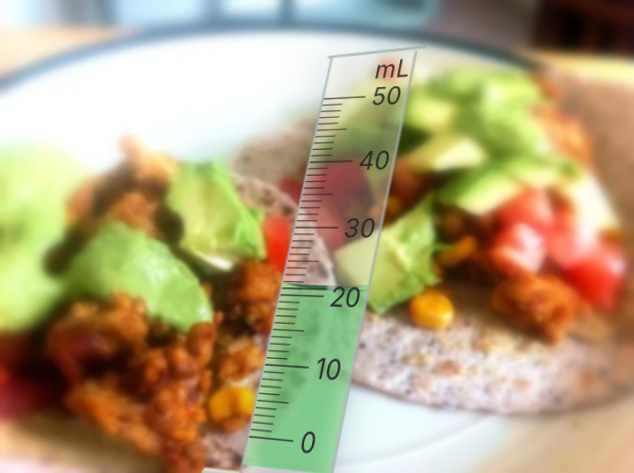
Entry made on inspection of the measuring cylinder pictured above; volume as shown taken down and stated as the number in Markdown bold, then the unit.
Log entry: **21** mL
